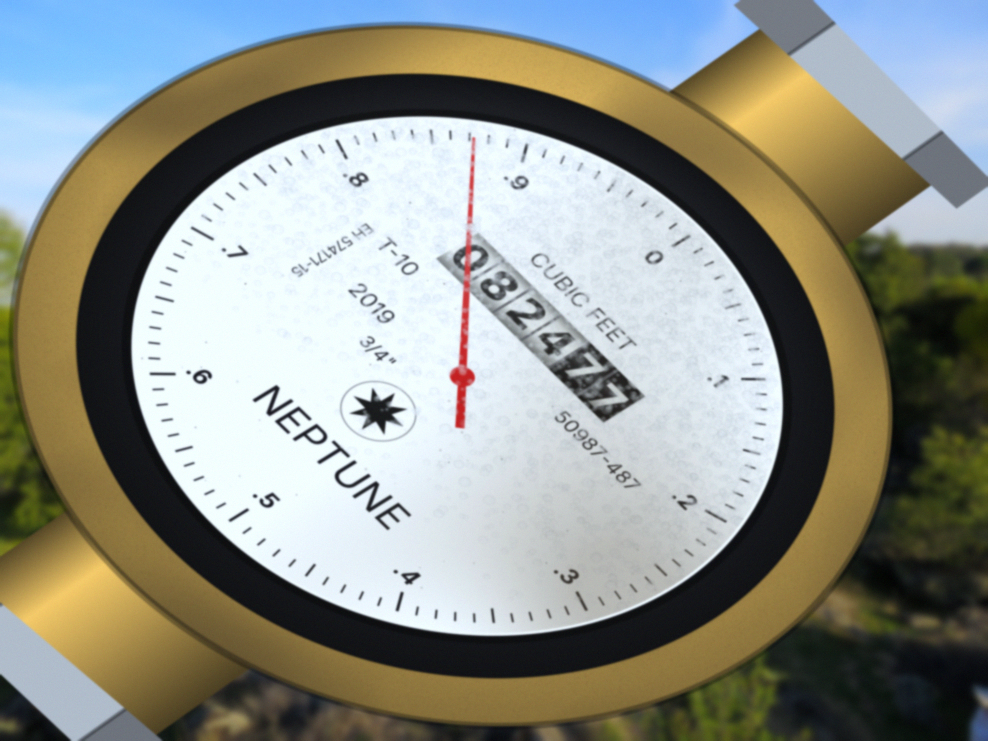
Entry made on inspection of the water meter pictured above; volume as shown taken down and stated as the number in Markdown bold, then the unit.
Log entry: **82476.87** ft³
